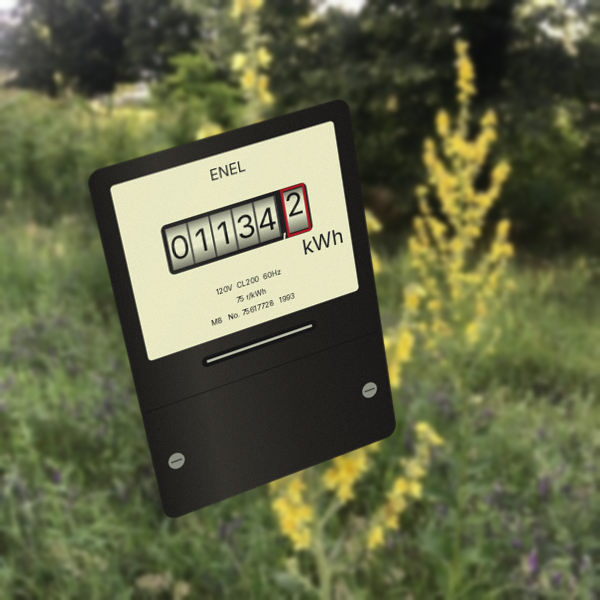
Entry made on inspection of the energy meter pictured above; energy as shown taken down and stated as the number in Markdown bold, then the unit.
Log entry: **1134.2** kWh
